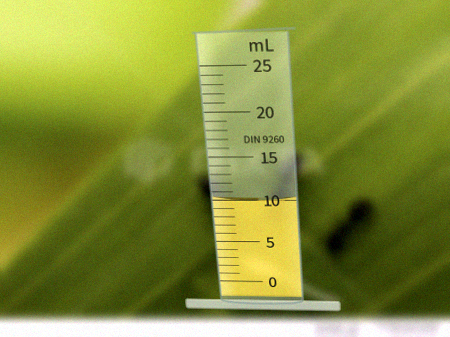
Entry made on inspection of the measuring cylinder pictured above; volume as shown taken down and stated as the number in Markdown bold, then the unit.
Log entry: **10** mL
